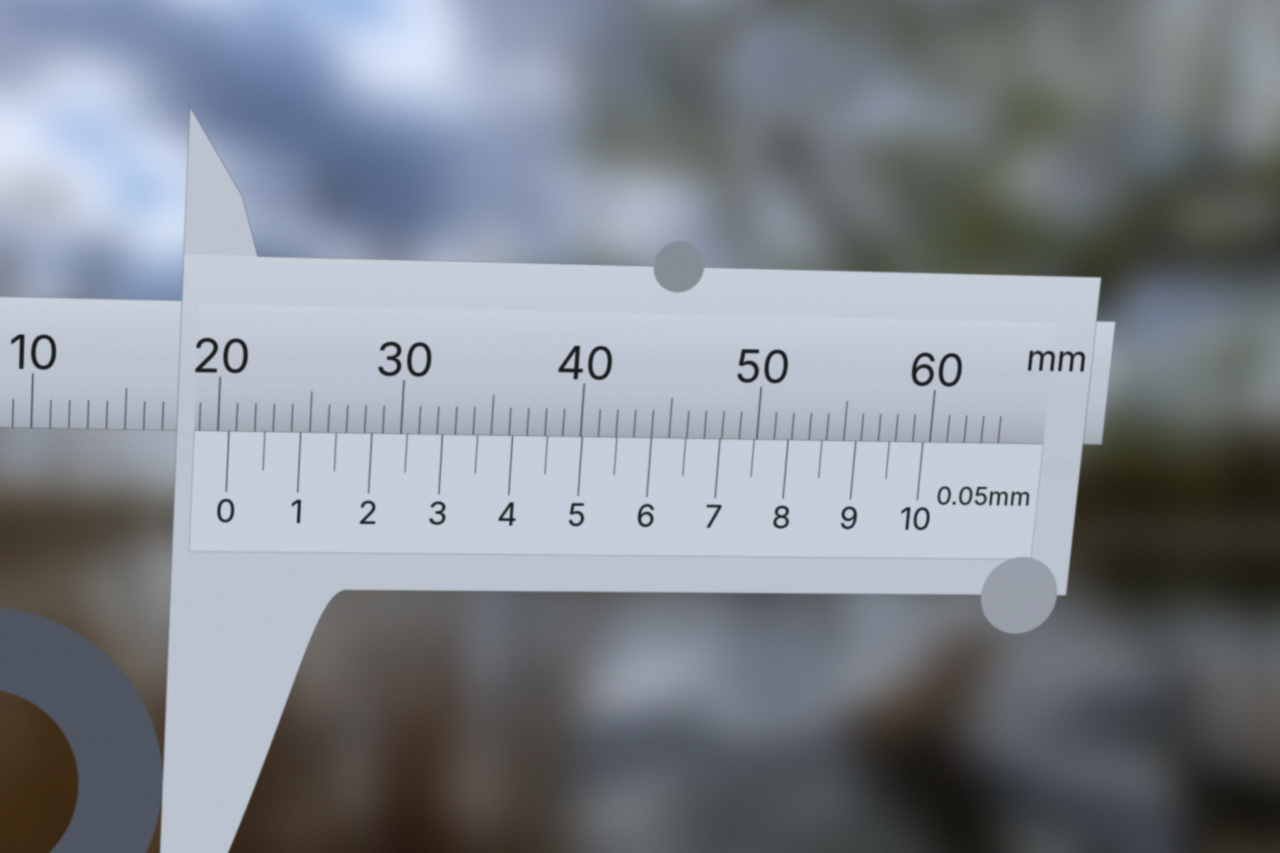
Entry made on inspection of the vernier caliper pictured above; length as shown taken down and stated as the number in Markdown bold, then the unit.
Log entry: **20.6** mm
